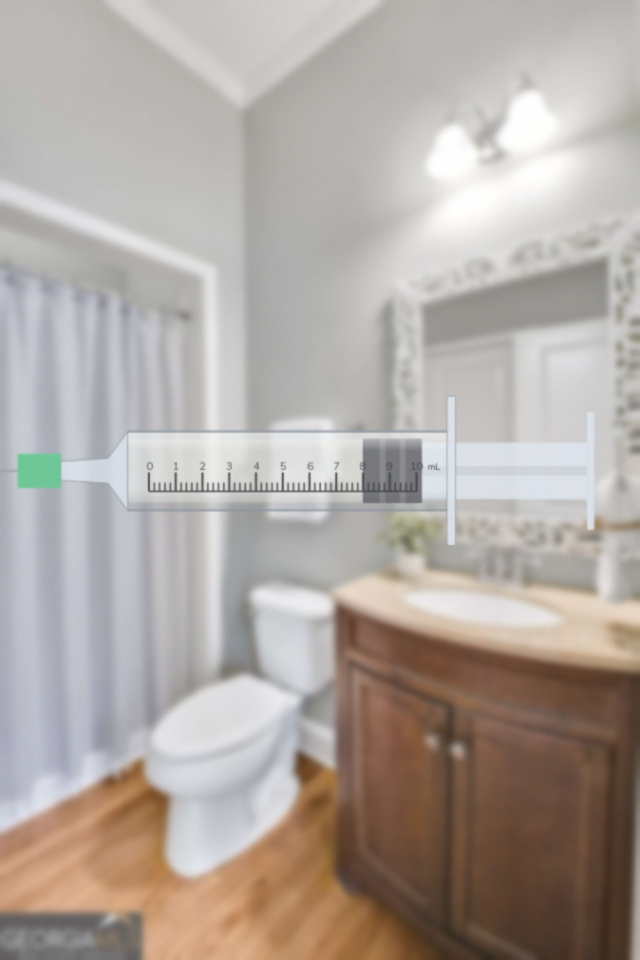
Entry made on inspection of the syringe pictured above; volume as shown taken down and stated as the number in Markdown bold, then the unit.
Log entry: **8** mL
